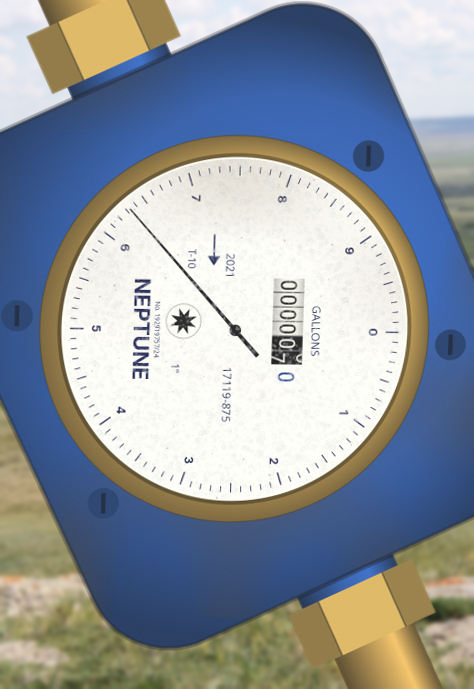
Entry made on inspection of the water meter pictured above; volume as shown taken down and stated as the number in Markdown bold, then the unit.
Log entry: **66.3** gal
